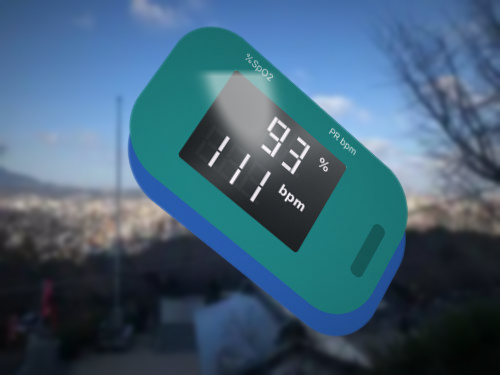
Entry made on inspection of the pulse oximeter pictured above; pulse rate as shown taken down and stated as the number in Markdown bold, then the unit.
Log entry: **111** bpm
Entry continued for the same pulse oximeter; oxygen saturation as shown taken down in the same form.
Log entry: **93** %
